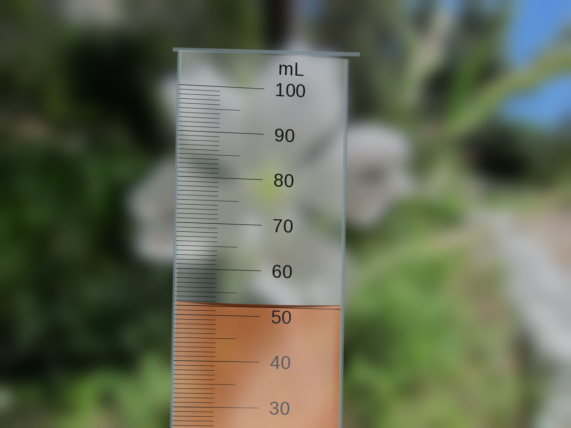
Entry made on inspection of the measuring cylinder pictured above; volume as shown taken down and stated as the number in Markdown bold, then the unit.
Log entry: **52** mL
